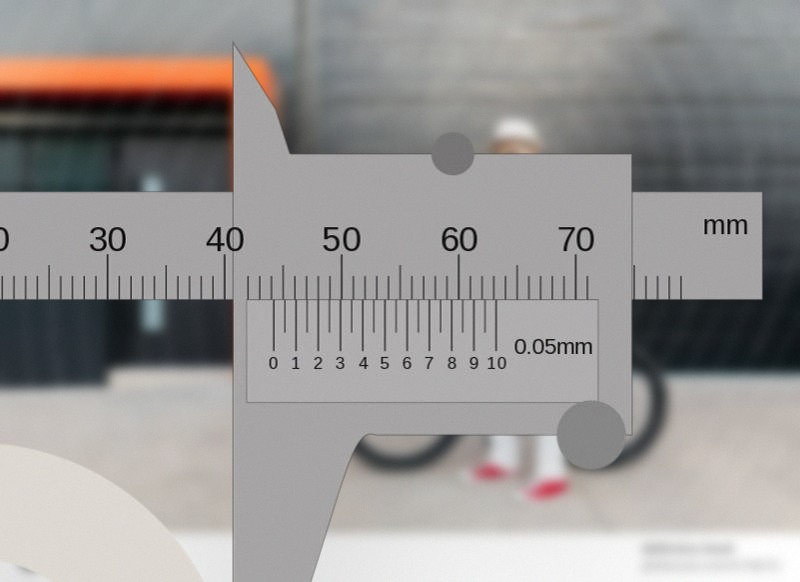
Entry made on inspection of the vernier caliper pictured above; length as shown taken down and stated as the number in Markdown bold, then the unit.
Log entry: **44.2** mm
